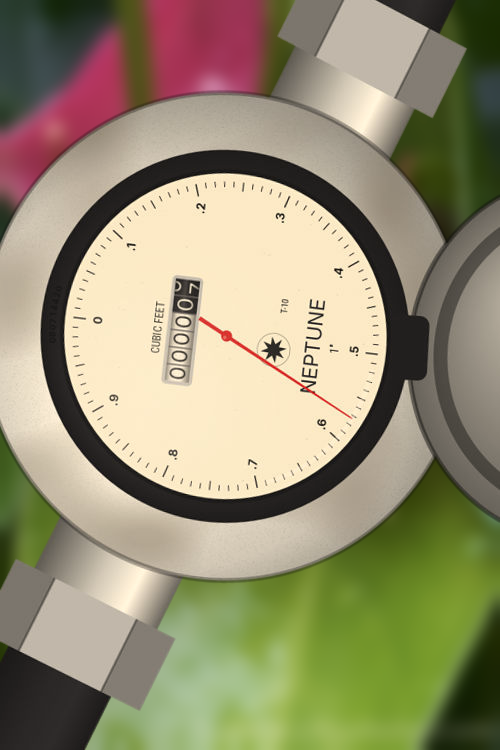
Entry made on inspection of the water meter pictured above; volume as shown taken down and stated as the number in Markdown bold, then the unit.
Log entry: **6.57** ft³
